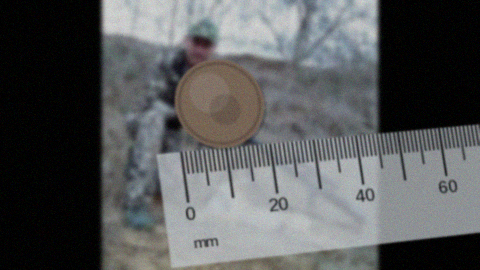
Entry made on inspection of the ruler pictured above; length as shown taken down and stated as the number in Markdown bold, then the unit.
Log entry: **20** mm
